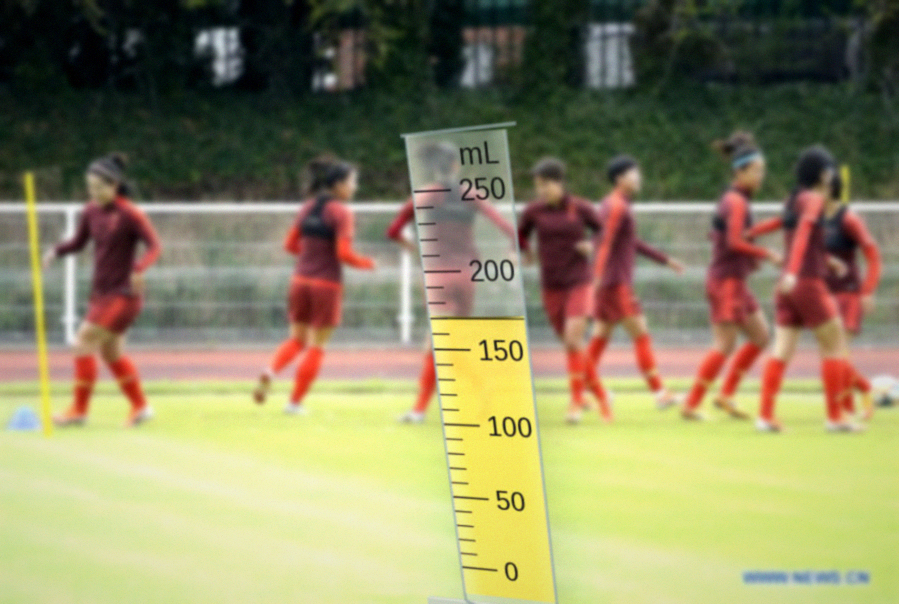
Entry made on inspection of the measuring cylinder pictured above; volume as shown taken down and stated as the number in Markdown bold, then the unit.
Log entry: **170** mL
